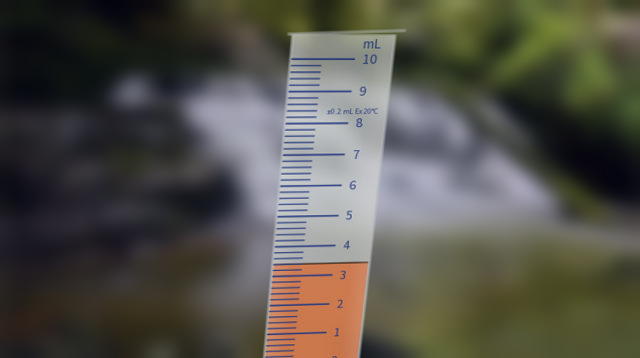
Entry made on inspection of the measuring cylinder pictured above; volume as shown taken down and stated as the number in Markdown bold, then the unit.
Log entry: **3.4** mL
